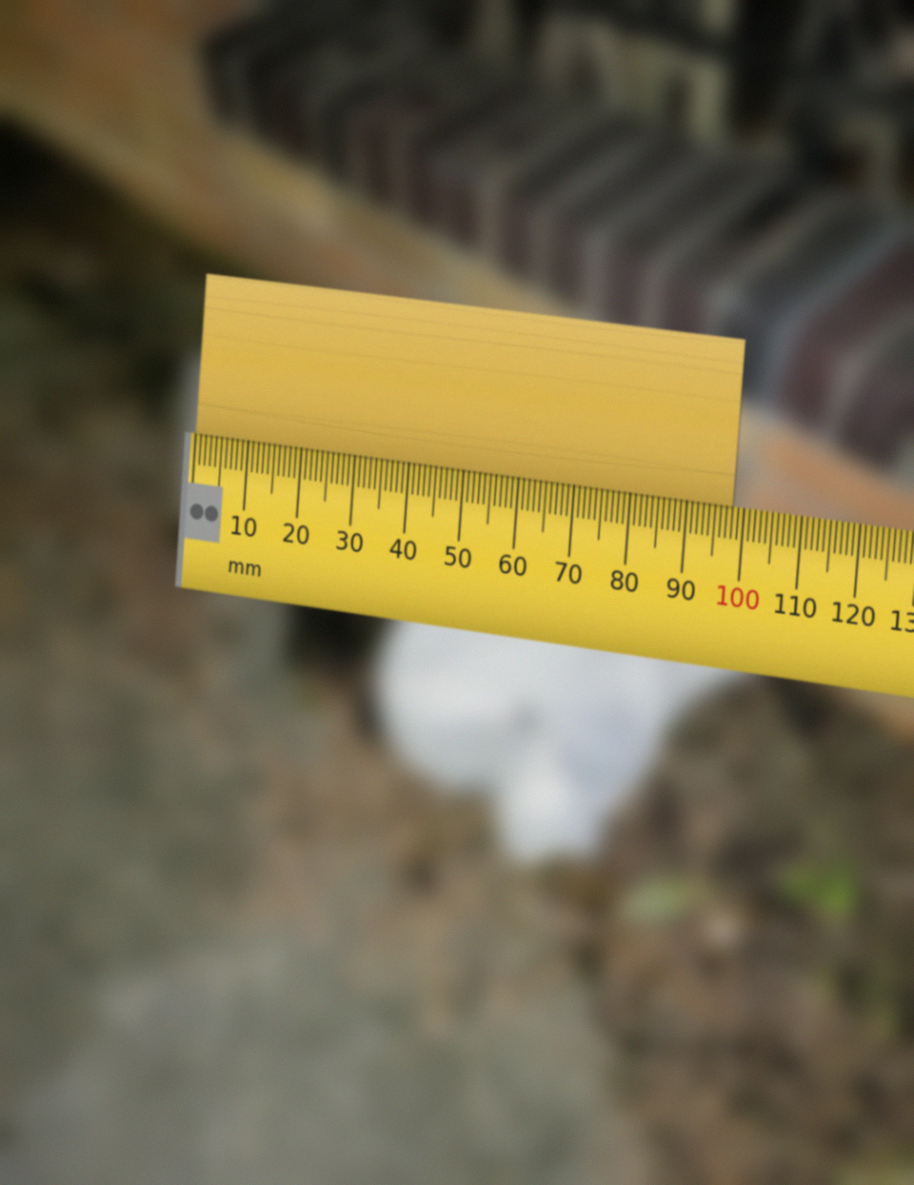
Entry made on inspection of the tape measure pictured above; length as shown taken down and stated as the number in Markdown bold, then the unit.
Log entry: **98** mm
